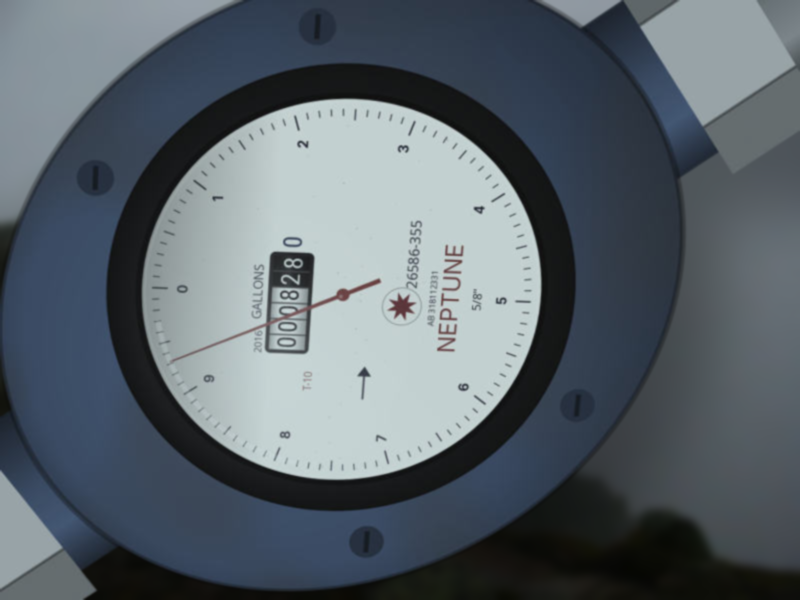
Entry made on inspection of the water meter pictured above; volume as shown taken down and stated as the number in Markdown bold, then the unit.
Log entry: **8279.3** gal
